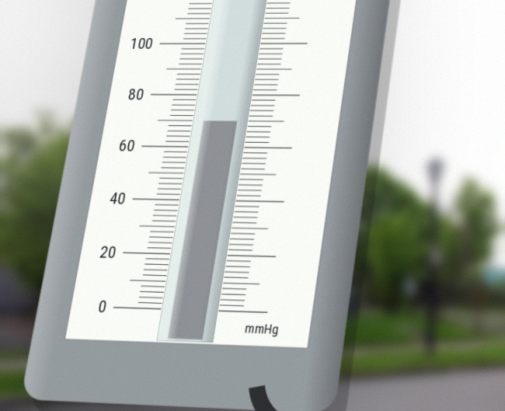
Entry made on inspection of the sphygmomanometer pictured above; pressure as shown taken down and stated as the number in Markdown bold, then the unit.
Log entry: **70** mmHg
